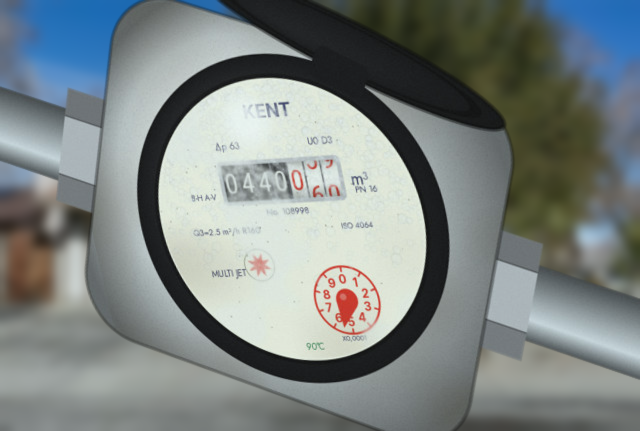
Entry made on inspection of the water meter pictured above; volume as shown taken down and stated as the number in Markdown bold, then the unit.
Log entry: **440.0595** m³
